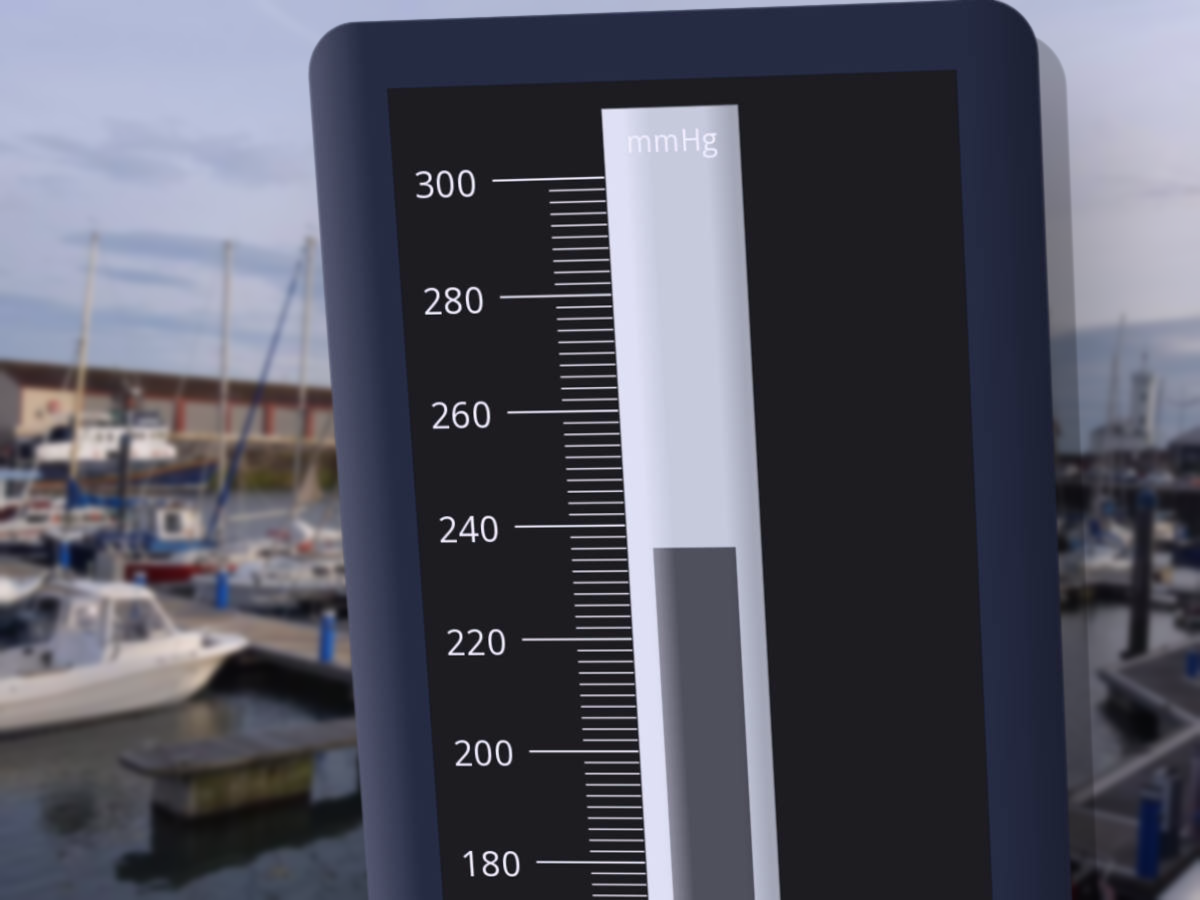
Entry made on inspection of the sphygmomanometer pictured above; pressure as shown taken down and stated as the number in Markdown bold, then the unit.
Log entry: **236** mmHg
